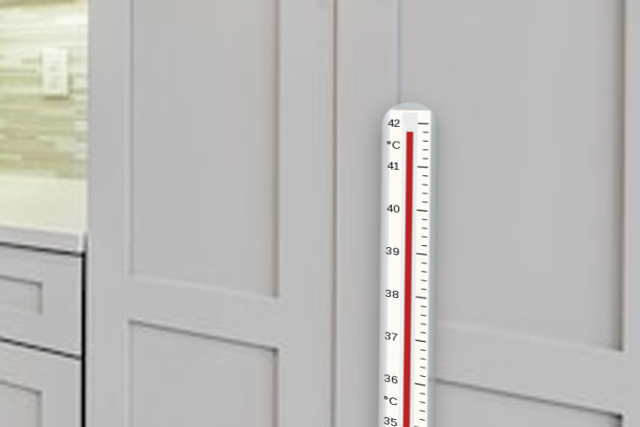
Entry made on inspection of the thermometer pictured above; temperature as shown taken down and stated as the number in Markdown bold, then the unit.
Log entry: **41.8** °C
